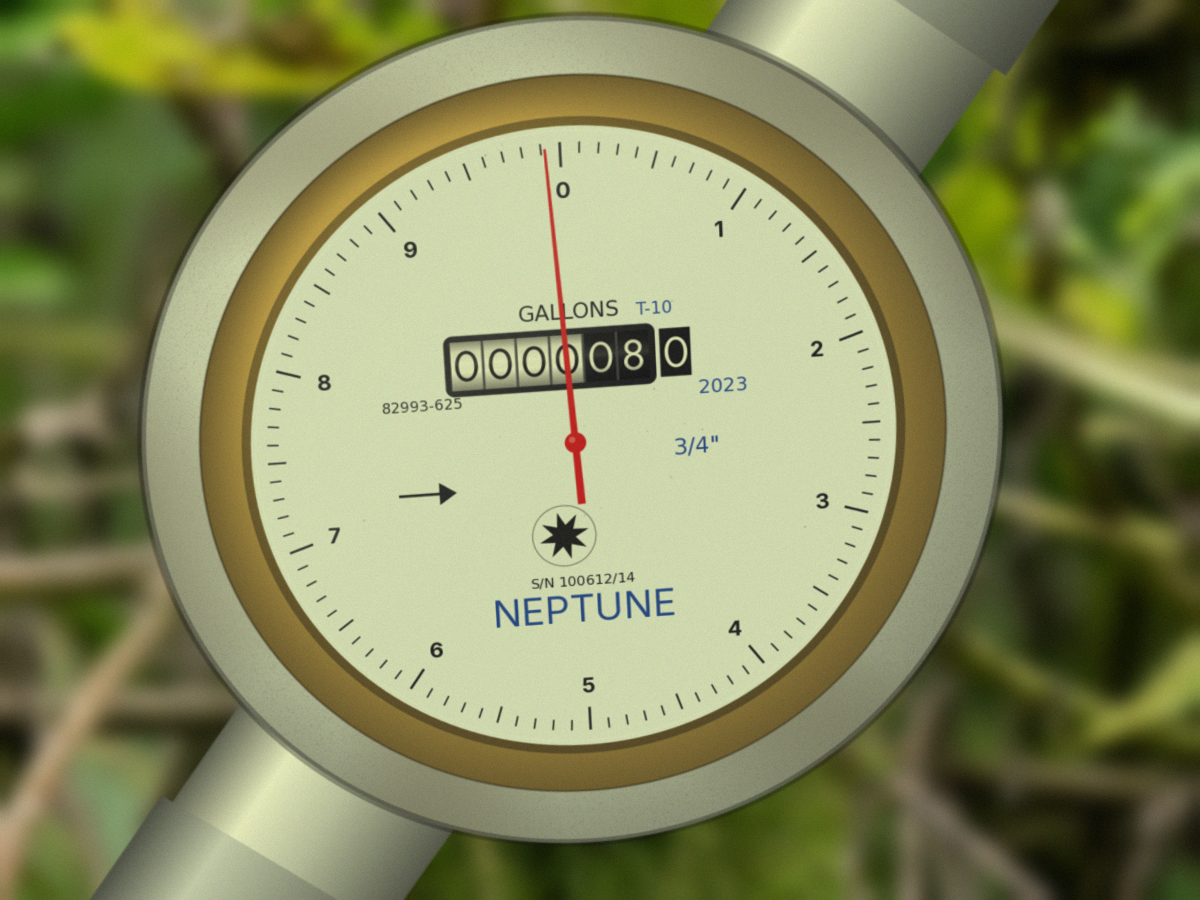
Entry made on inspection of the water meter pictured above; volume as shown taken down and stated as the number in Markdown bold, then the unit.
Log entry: **79.9** gal
